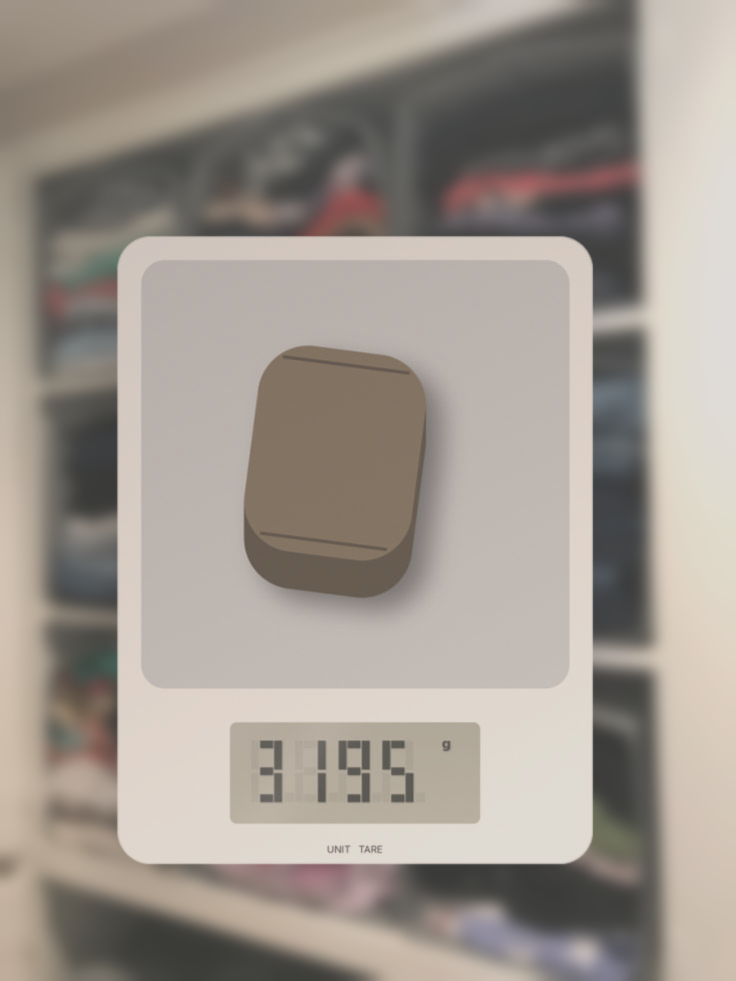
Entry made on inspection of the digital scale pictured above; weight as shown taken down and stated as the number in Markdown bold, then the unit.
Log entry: **3195** g
